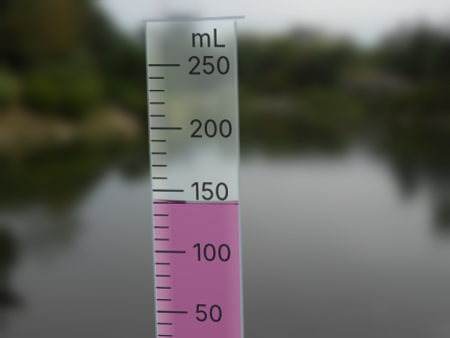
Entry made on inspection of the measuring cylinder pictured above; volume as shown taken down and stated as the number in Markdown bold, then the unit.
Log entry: **140** mL
